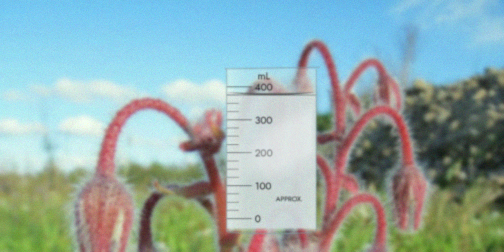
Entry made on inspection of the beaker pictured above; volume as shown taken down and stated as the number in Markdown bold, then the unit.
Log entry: **375** mL
